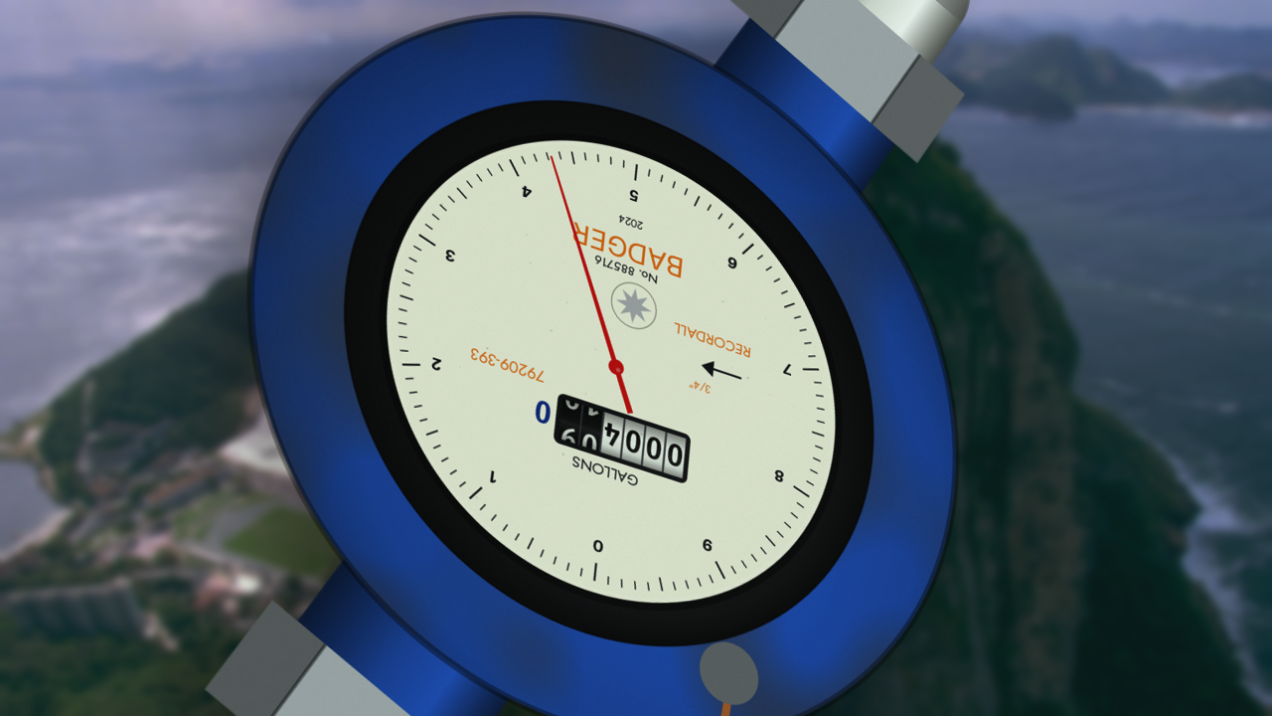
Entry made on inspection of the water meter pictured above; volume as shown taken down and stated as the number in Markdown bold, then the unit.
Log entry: **4094.3** gal
